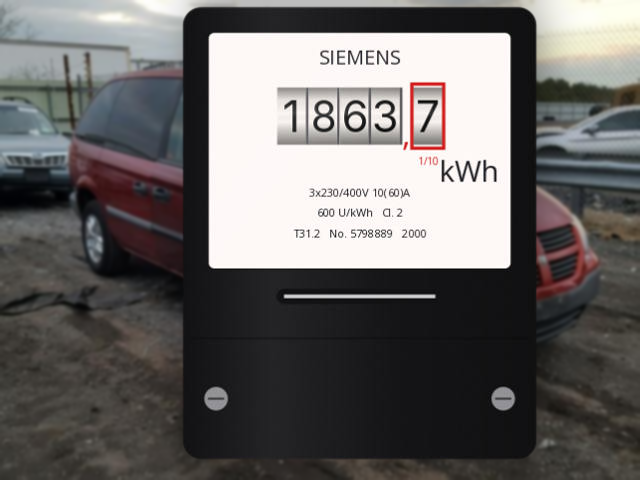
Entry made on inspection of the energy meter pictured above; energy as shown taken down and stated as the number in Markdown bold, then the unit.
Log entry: **1863.7** kWh
